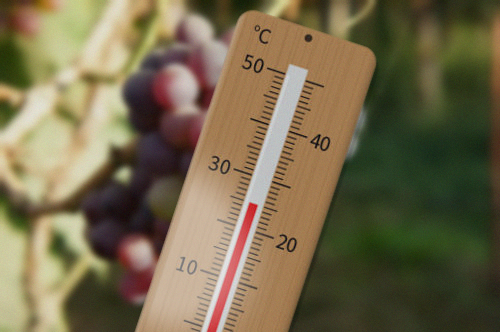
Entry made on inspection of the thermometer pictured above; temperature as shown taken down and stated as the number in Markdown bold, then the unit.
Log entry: **25** °C
